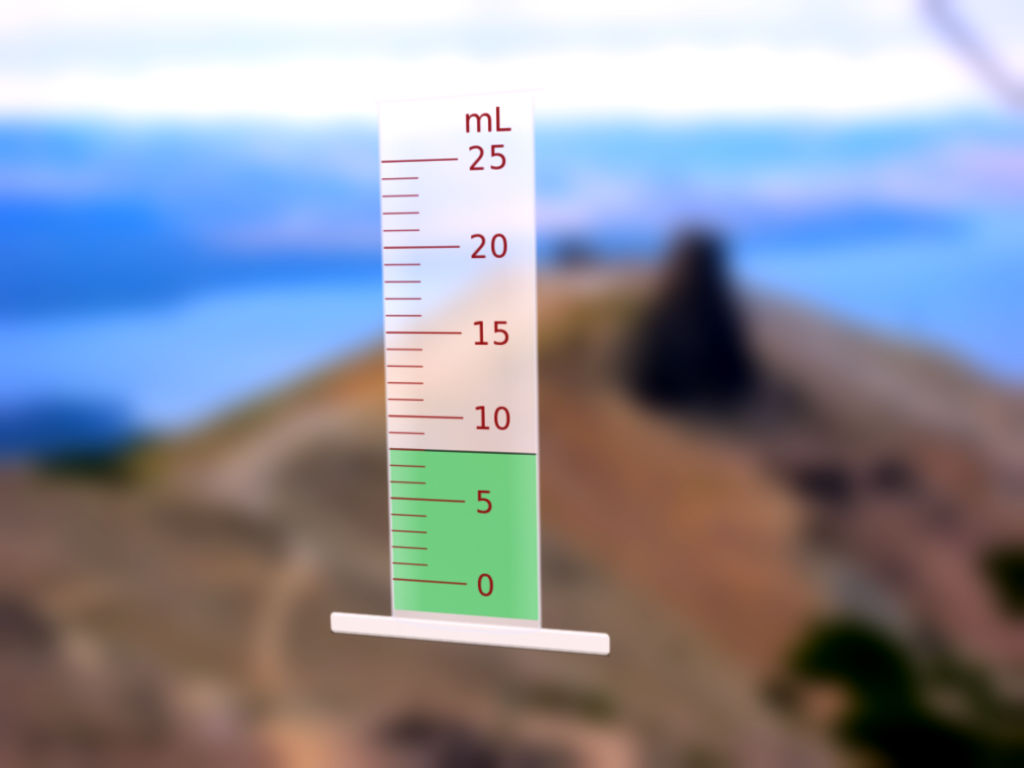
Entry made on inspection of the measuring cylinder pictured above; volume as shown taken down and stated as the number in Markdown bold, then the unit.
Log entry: **8** mL
